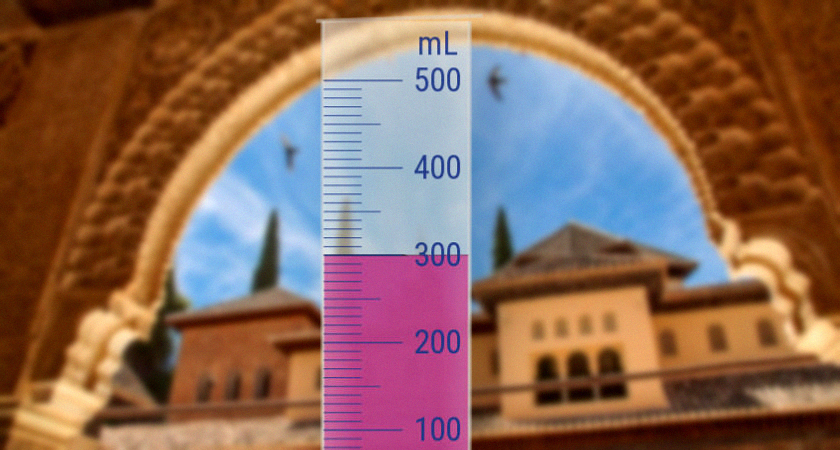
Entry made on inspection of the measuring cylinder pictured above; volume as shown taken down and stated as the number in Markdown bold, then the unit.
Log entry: **300** mL
